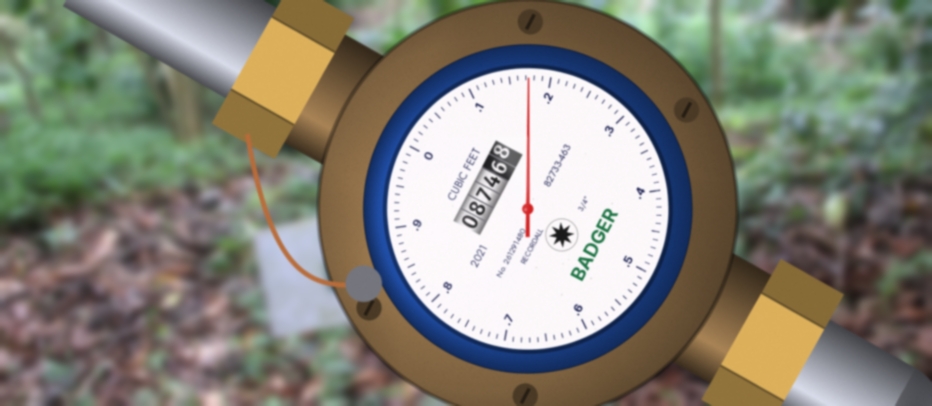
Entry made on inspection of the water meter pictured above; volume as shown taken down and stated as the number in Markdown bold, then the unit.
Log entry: **87468.17** ft³
